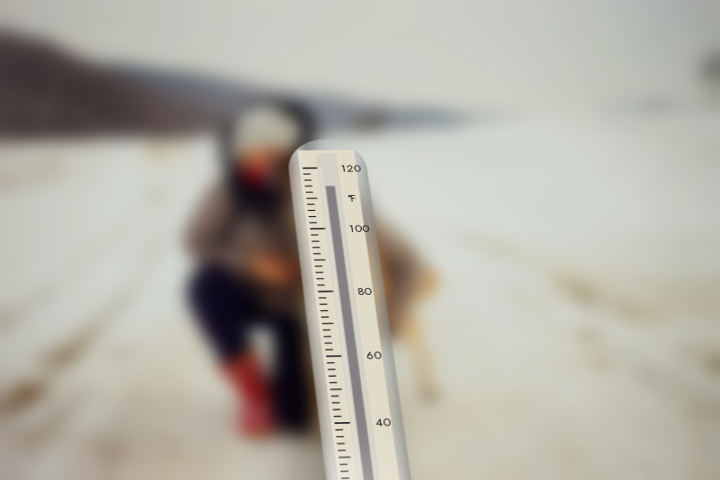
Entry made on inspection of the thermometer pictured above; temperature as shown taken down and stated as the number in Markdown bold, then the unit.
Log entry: **114** °F
